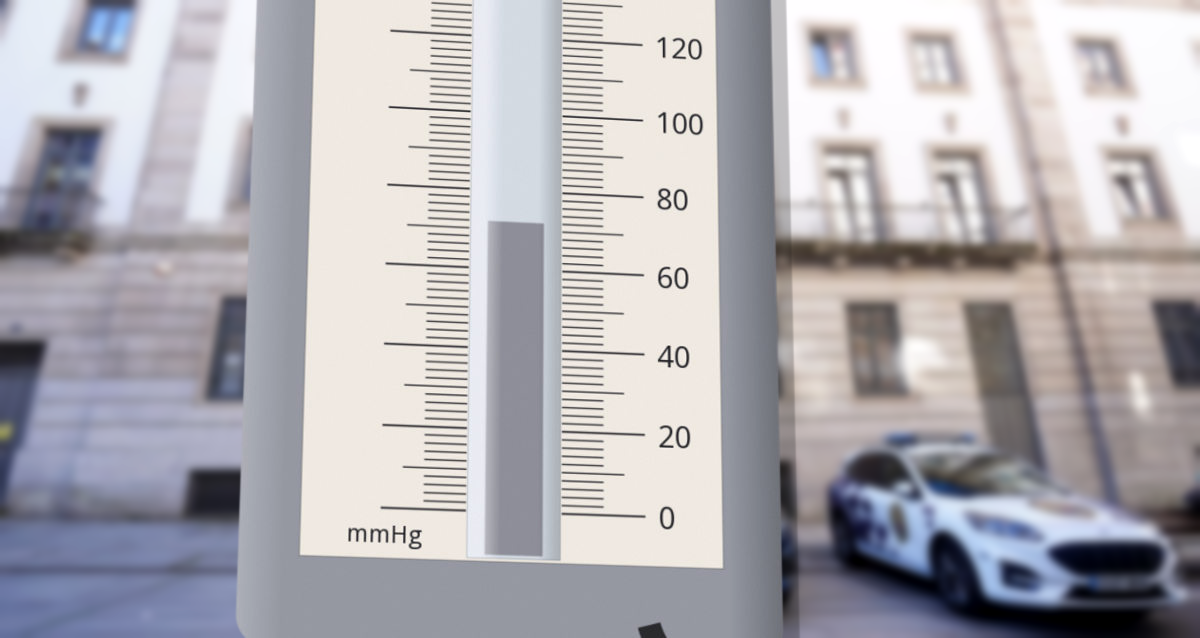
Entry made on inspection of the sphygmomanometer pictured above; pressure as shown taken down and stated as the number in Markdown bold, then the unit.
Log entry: **72** mmHg
